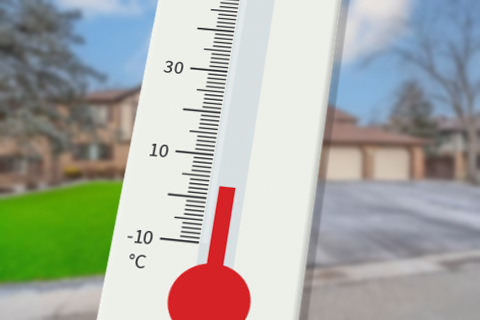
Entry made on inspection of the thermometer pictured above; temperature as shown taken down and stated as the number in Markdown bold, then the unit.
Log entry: **3** °C
